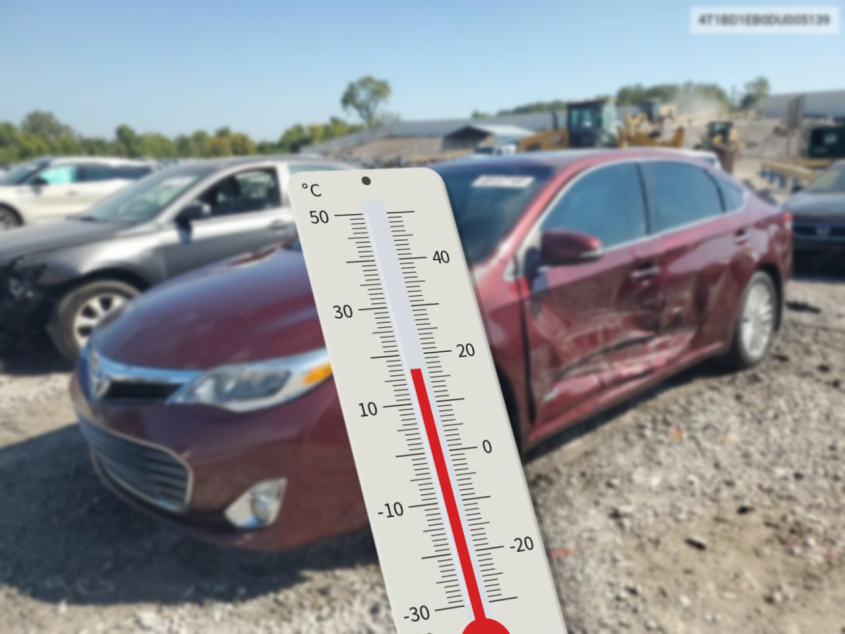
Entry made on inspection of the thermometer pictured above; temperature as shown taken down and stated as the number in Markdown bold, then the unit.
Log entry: **17** °C
